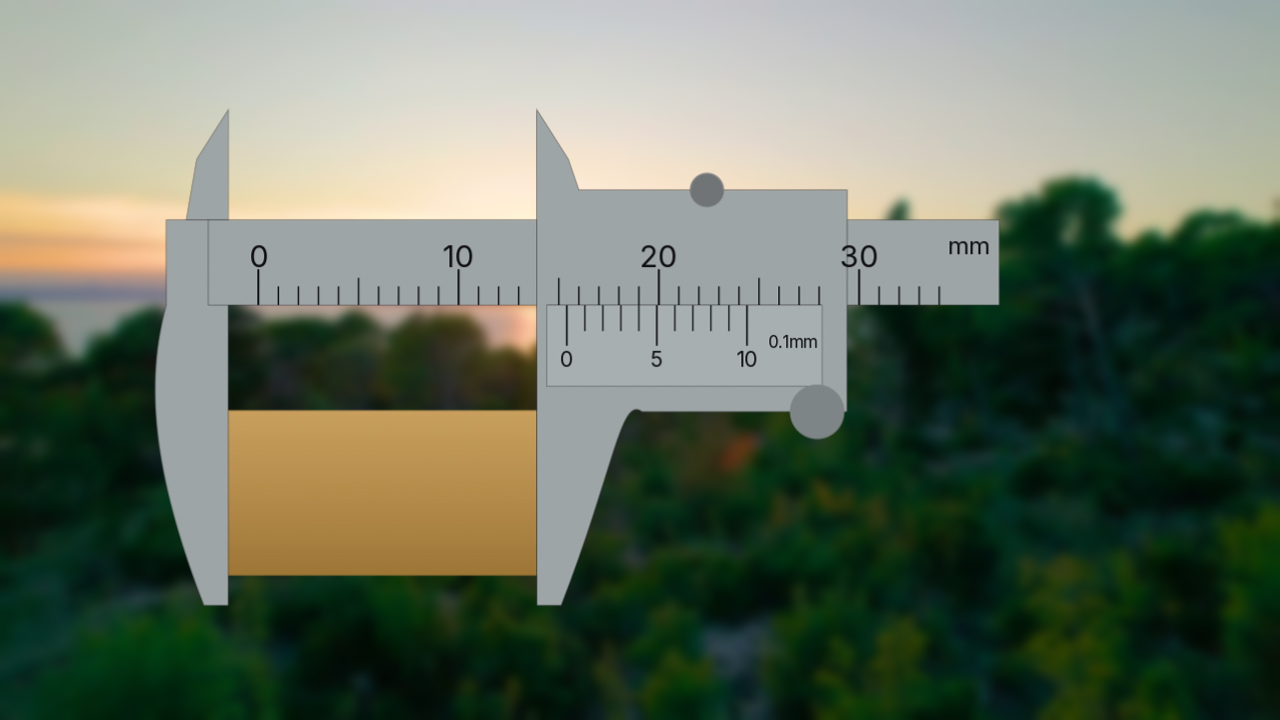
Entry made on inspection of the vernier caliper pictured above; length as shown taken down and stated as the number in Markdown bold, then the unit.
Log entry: **15.4** mm
